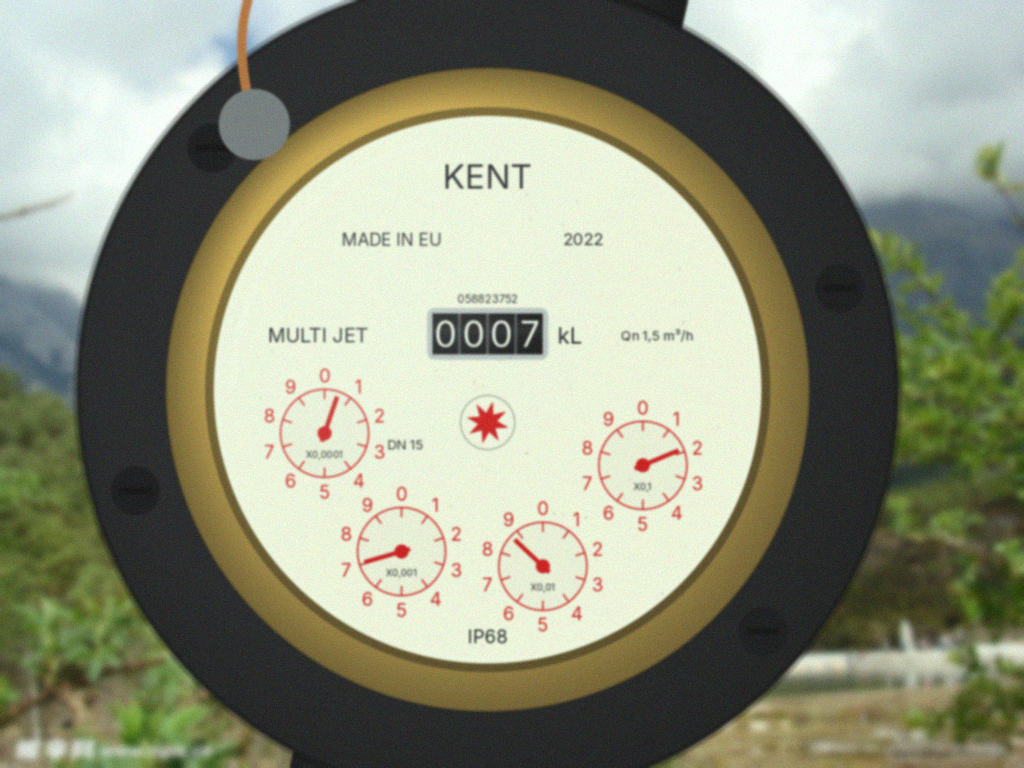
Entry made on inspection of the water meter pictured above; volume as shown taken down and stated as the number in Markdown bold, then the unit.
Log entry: **7.1870** kL
